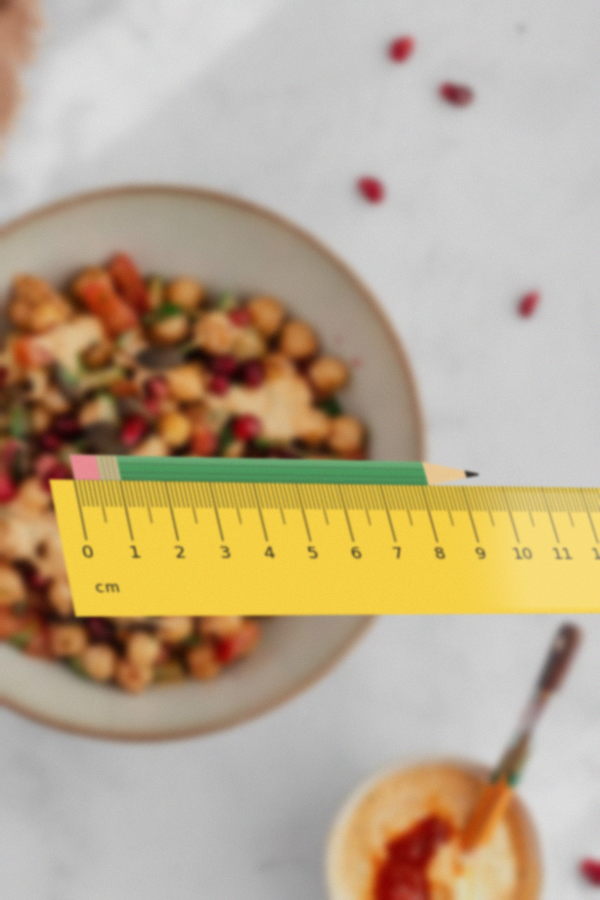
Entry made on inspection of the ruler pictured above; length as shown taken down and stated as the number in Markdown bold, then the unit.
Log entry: **9.5** cm
